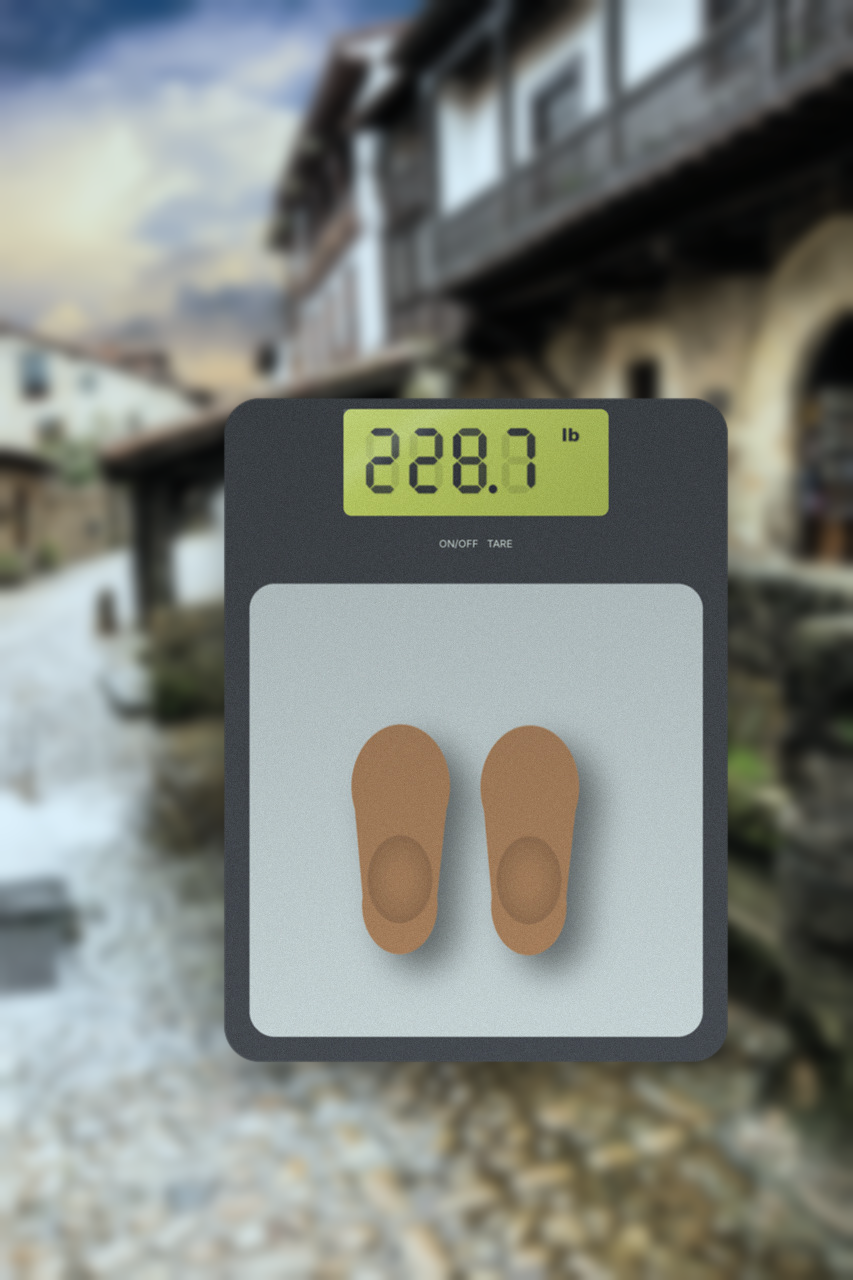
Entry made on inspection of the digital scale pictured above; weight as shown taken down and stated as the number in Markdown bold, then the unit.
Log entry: **228.7** lb
